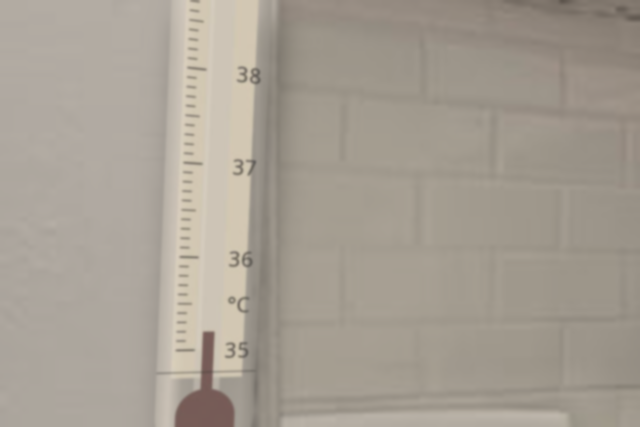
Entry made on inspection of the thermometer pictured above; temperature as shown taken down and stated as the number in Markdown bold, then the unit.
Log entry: **35.2** °C
